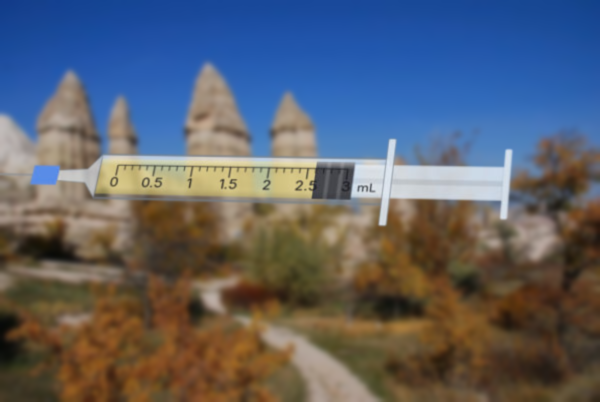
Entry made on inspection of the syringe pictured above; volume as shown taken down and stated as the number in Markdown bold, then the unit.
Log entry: **2.6** mL
